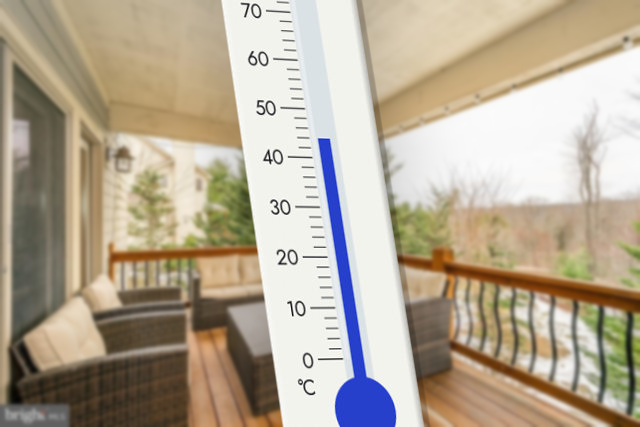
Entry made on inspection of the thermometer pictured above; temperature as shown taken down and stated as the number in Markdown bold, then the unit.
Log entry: **44** °C
